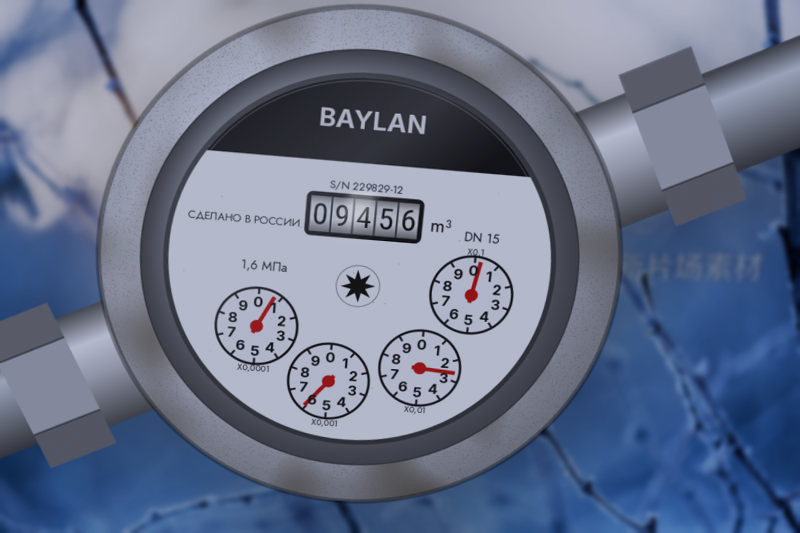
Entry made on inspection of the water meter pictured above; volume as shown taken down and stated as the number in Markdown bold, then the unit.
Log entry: **9456.0260** m³
